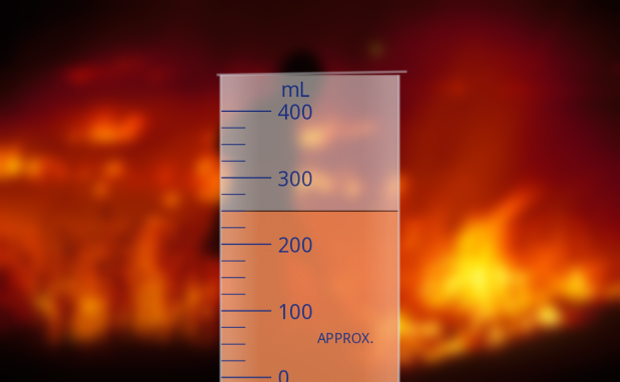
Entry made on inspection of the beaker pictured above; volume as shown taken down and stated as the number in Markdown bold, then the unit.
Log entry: **250** mL
